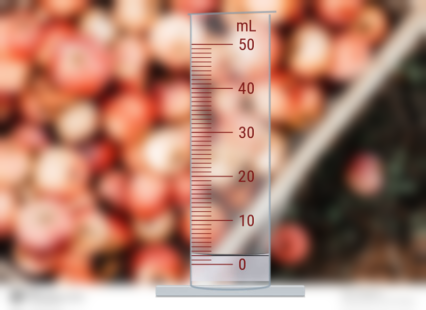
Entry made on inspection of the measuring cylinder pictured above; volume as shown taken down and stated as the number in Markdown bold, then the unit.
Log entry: **2** mL
